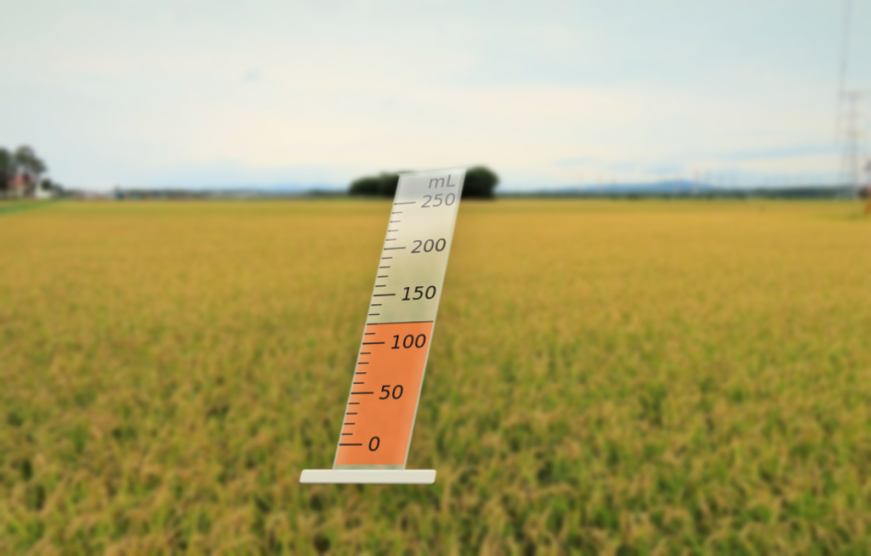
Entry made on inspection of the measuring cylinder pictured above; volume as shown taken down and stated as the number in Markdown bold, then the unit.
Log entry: **120** mL
